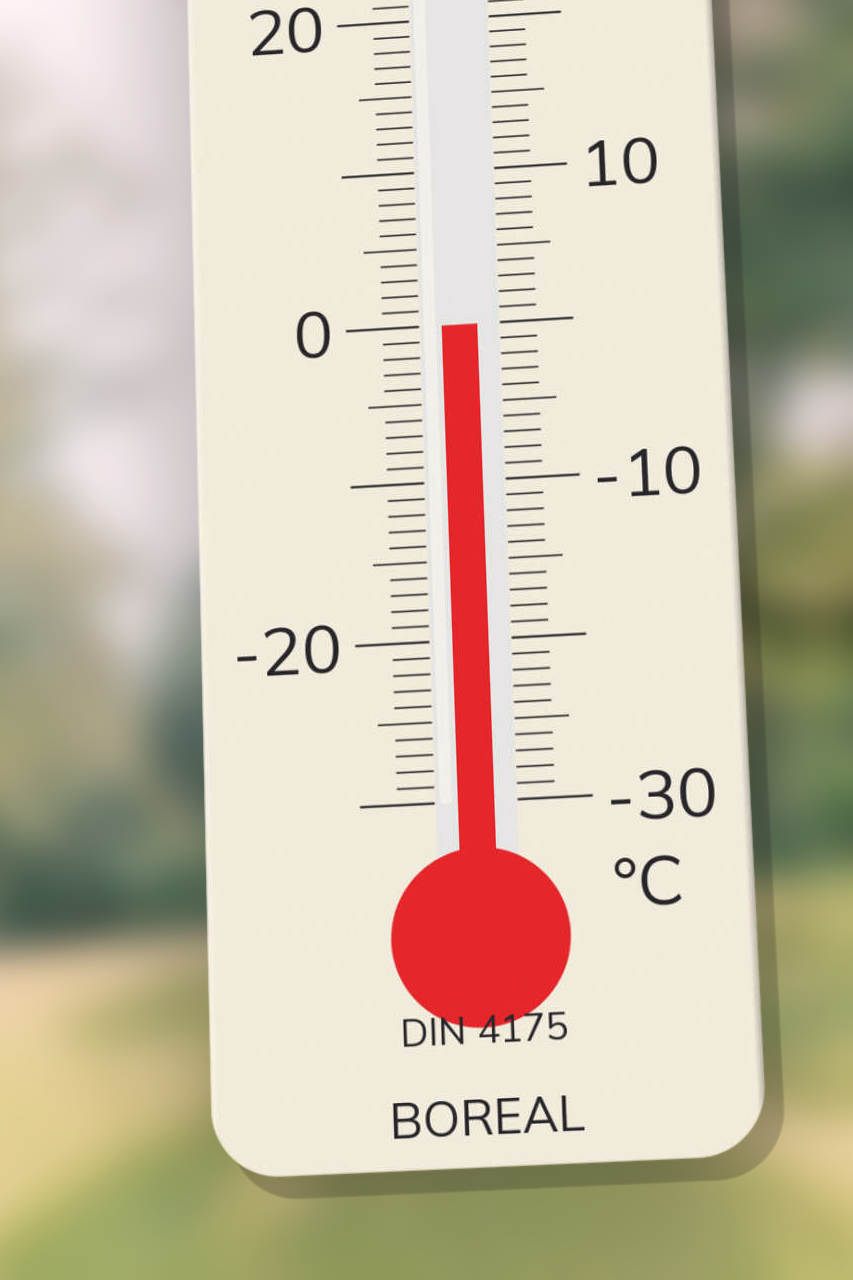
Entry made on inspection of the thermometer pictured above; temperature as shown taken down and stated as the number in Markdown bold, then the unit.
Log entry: **0** °C
